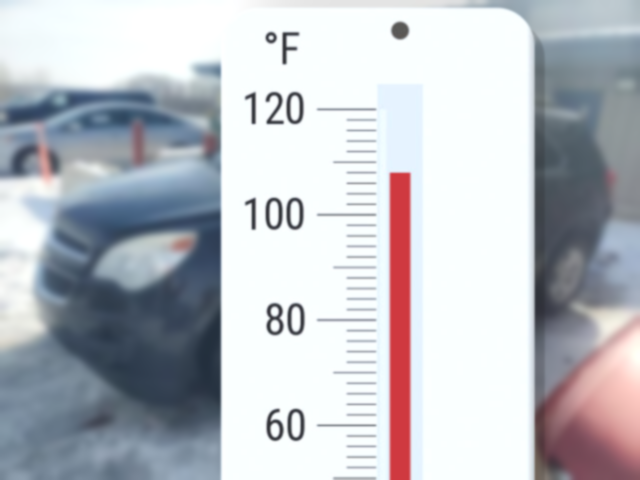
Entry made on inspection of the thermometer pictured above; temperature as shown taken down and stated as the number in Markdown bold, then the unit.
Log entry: **108** °F
